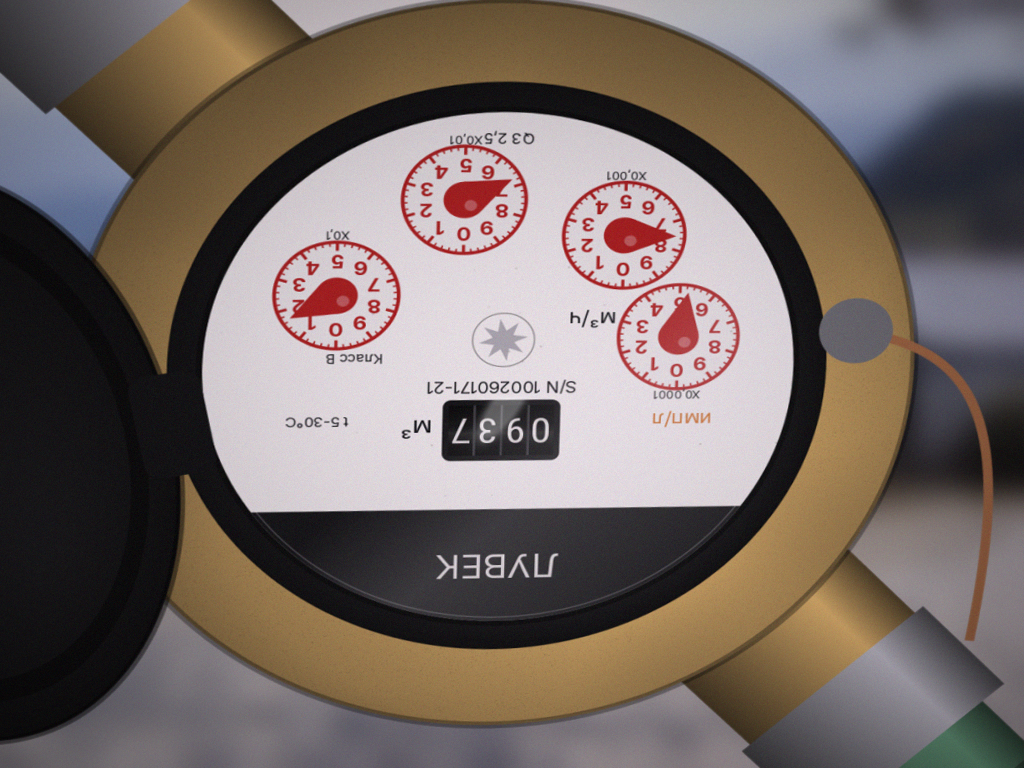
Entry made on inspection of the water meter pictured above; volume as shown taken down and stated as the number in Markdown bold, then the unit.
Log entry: **937.1675** m³
